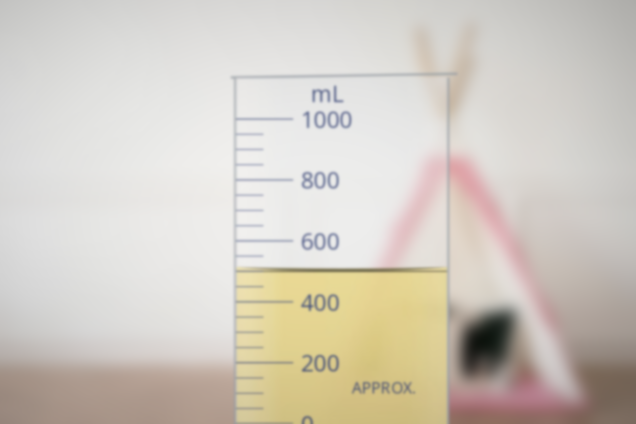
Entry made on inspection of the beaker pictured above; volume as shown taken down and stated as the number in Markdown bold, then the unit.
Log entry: **500** mL
